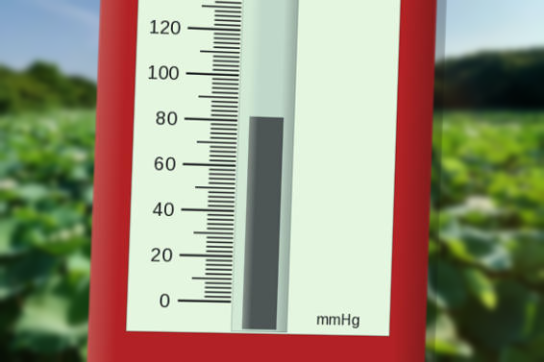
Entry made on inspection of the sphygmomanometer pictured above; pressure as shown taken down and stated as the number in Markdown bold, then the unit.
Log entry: **82** mmHg
